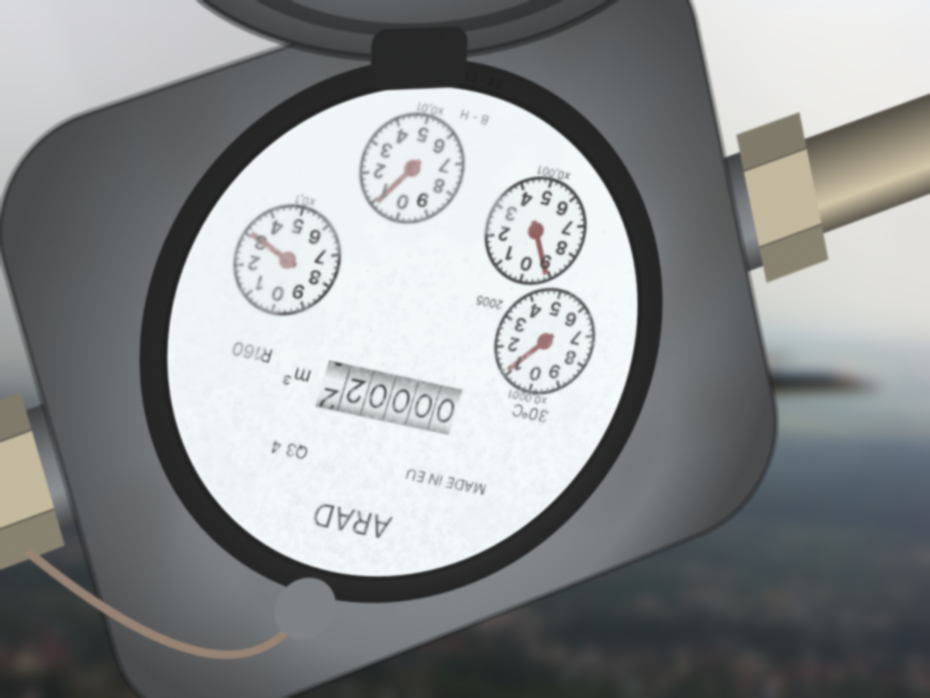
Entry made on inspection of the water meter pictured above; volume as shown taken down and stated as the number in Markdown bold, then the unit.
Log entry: **22.3091** m³
